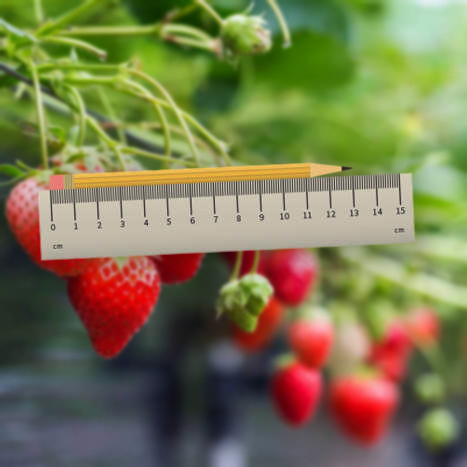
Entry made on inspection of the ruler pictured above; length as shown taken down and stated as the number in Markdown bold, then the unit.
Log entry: **13** cm
